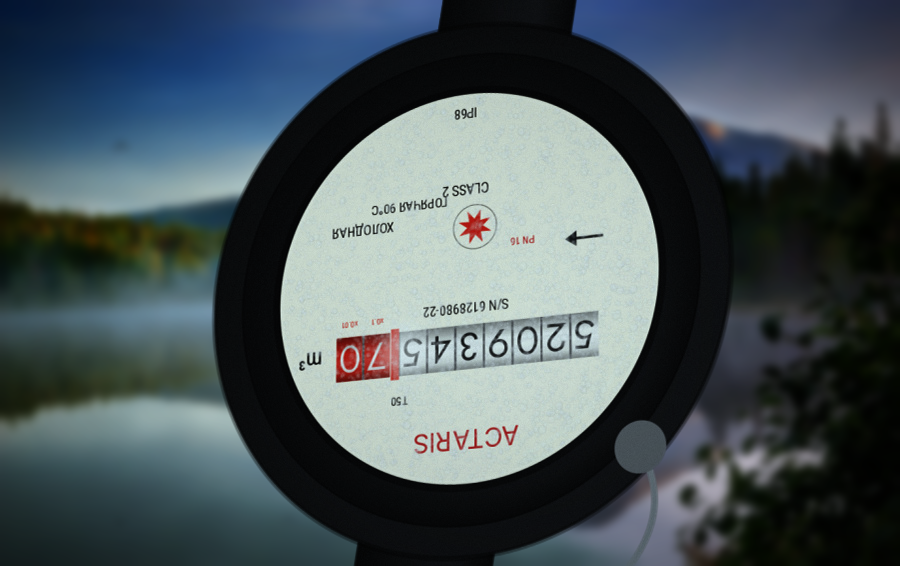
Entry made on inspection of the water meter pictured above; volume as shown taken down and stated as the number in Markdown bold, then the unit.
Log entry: **5209345.70** m³
